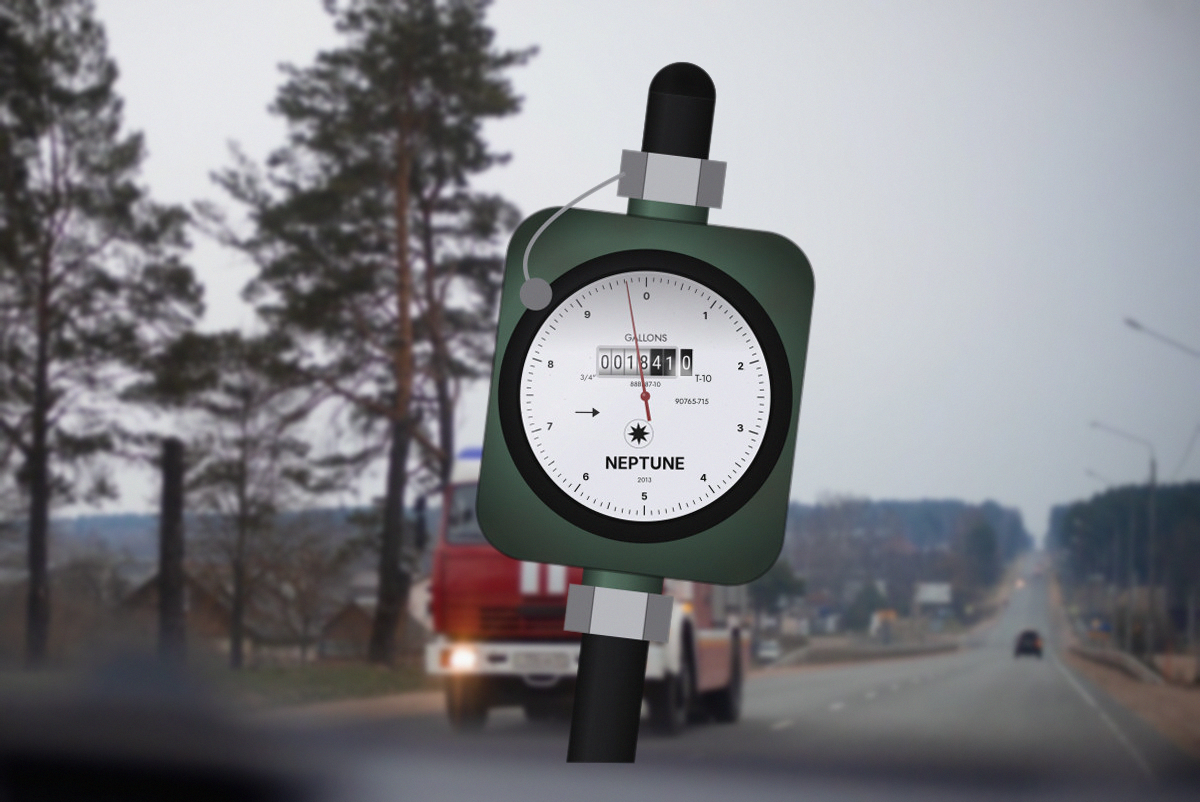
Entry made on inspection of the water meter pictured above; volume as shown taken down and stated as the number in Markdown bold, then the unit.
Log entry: **18409.7** gal
